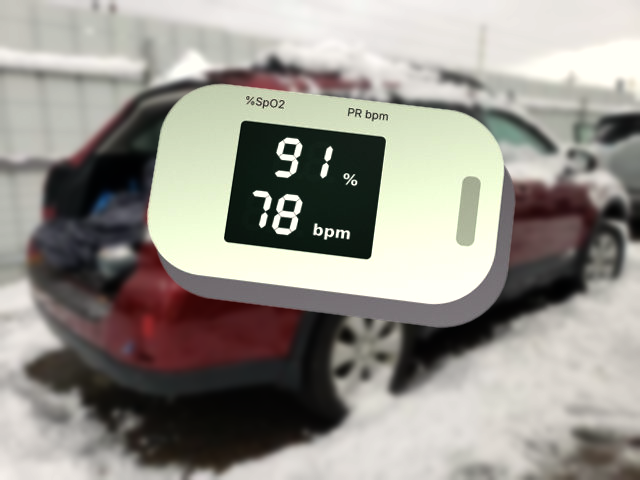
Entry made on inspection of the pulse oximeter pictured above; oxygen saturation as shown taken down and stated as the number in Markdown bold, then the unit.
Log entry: **91** %
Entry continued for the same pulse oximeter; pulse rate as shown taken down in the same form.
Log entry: **78** bpm
